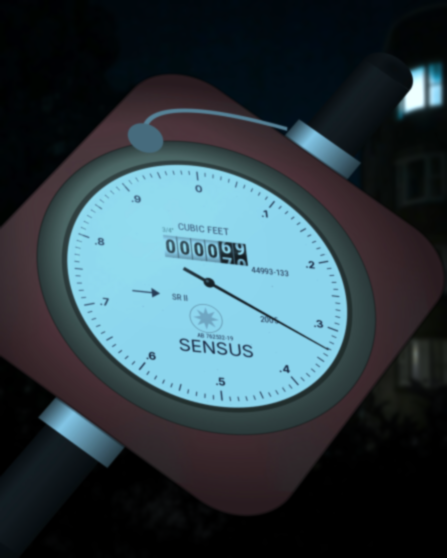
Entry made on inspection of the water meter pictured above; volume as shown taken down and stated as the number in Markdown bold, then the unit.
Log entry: **69.33** ft³
